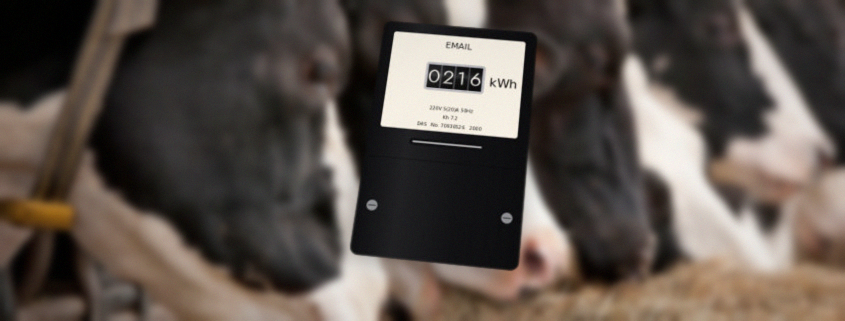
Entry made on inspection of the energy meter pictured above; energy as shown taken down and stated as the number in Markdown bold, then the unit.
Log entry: **216** kWh
